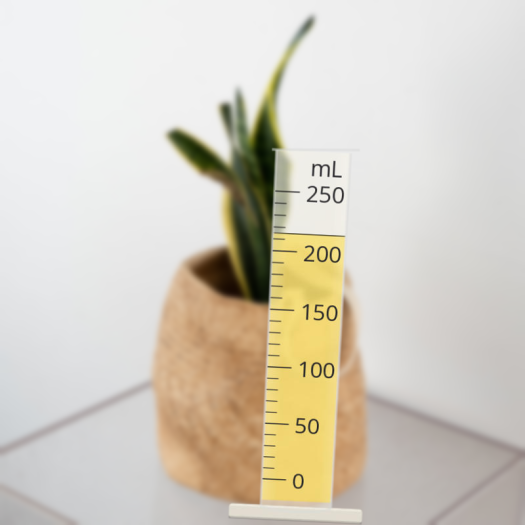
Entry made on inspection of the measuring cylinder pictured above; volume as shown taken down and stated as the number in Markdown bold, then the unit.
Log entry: **215** mL
